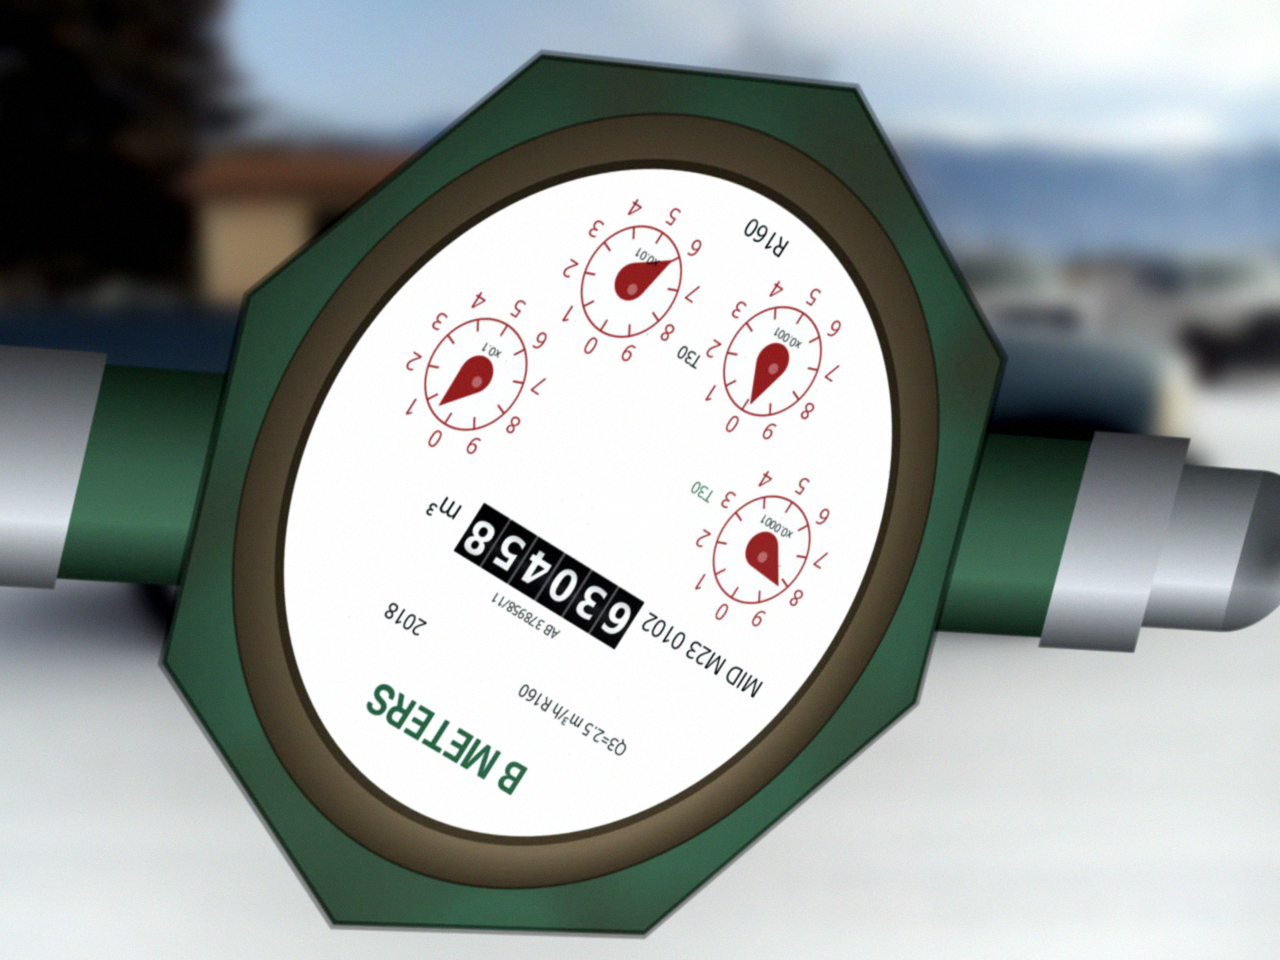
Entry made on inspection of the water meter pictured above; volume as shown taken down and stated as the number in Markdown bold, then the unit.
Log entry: **630458.0598** m³
